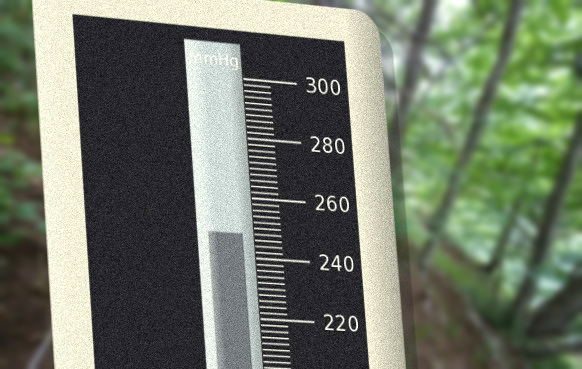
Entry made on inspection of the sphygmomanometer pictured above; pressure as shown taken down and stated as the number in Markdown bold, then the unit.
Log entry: **248** mmHg
